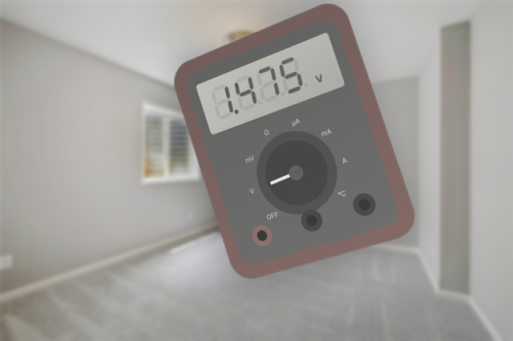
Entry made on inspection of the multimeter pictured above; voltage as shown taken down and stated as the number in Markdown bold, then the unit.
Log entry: **1.475** V
